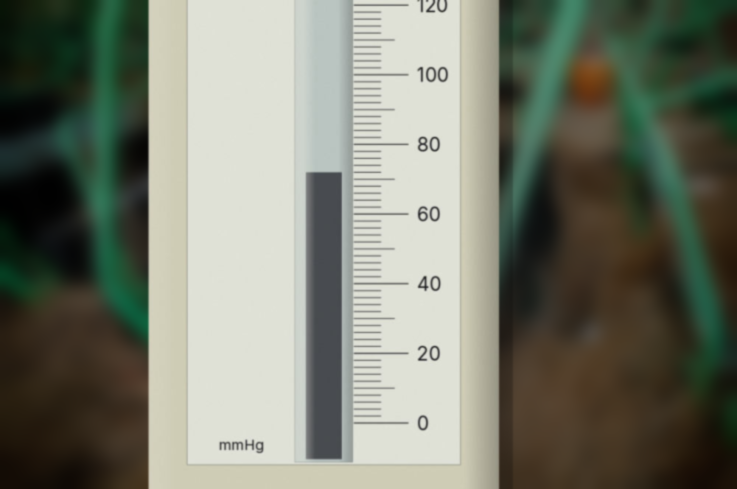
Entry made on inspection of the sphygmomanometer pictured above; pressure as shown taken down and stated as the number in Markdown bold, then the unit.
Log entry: **72** mmHg
